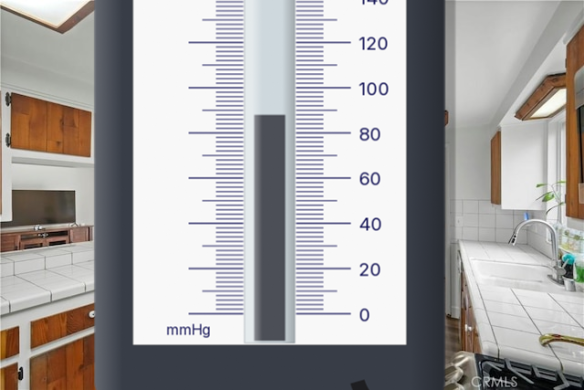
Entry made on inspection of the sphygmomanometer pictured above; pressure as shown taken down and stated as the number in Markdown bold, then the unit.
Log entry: **88** mmHg
